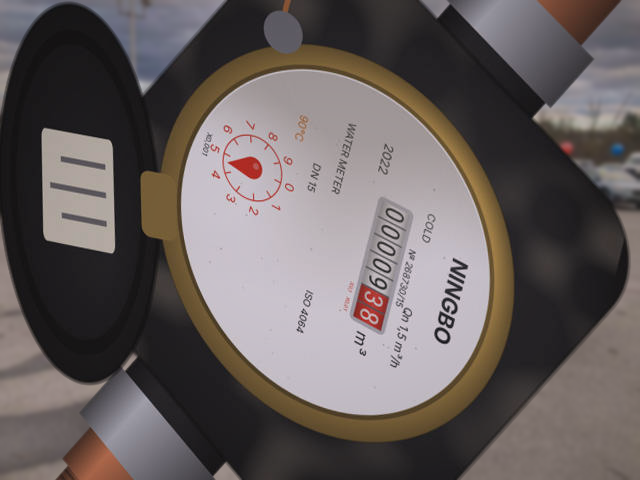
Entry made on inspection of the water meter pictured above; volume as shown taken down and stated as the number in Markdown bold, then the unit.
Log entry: **9.384** m³
